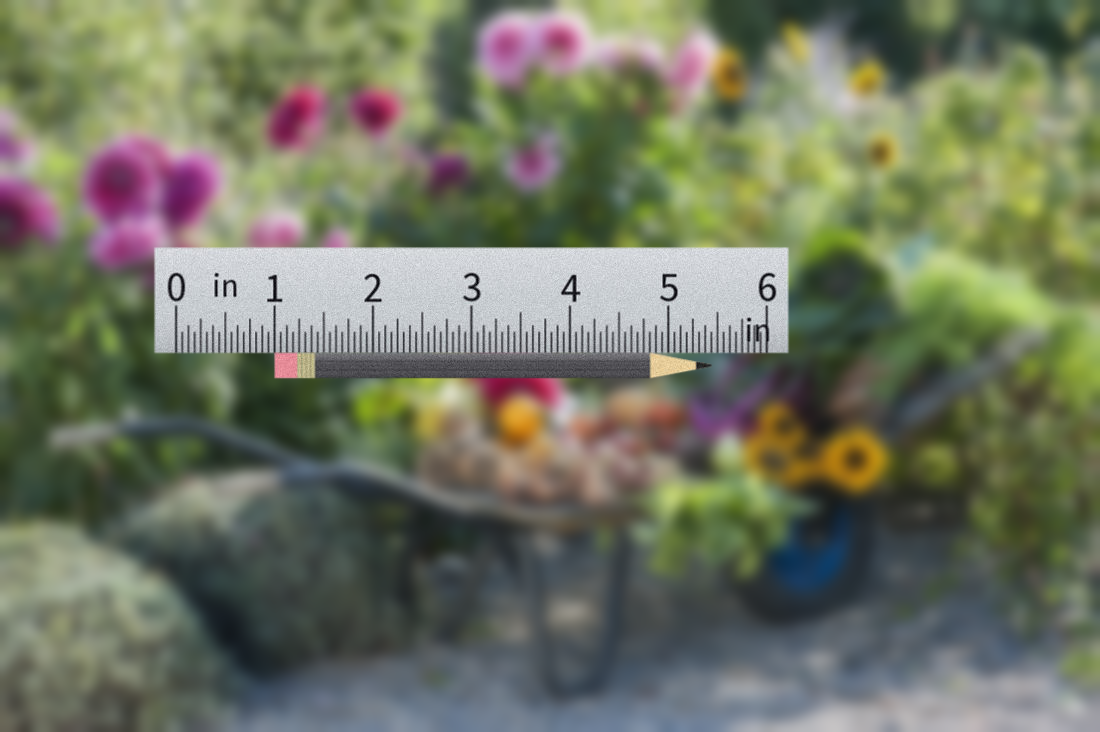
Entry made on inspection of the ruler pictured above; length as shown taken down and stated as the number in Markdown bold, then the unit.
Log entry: **4.4375** in
